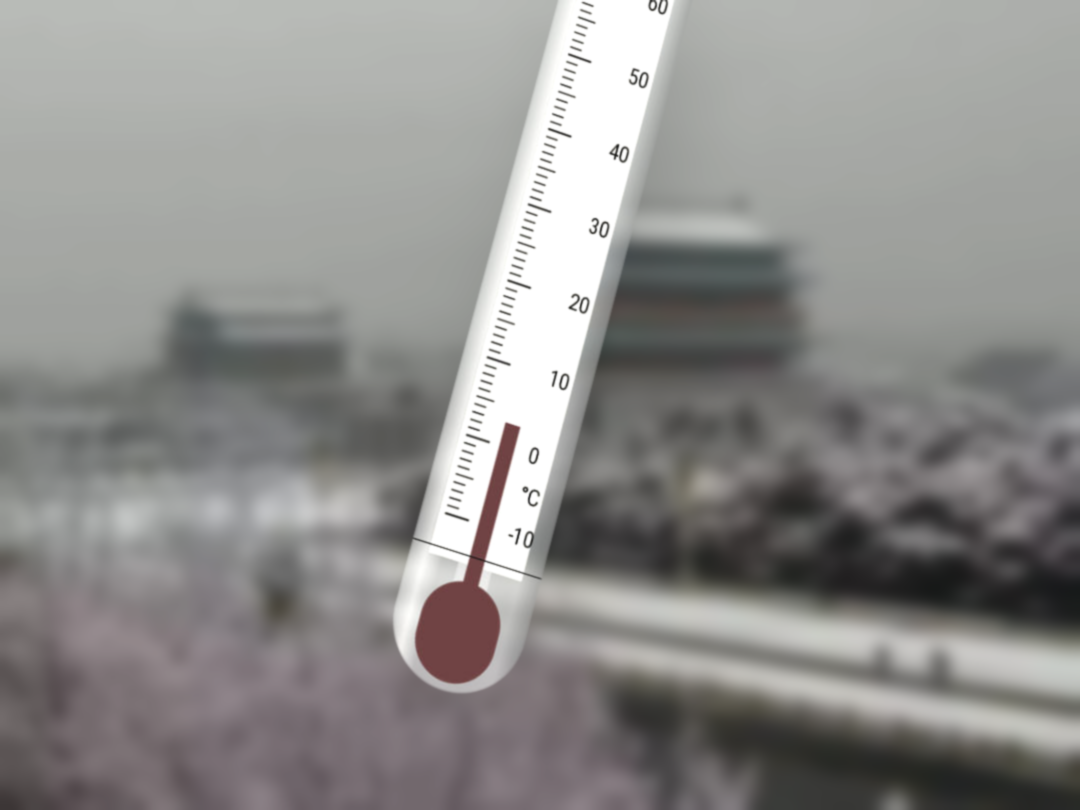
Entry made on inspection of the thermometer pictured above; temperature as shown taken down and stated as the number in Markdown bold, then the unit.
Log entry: **3** °C
